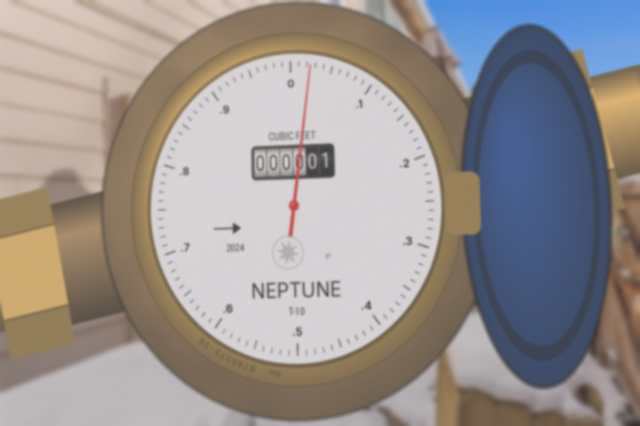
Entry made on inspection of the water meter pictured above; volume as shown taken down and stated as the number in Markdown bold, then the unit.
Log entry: **1.02** ft³
